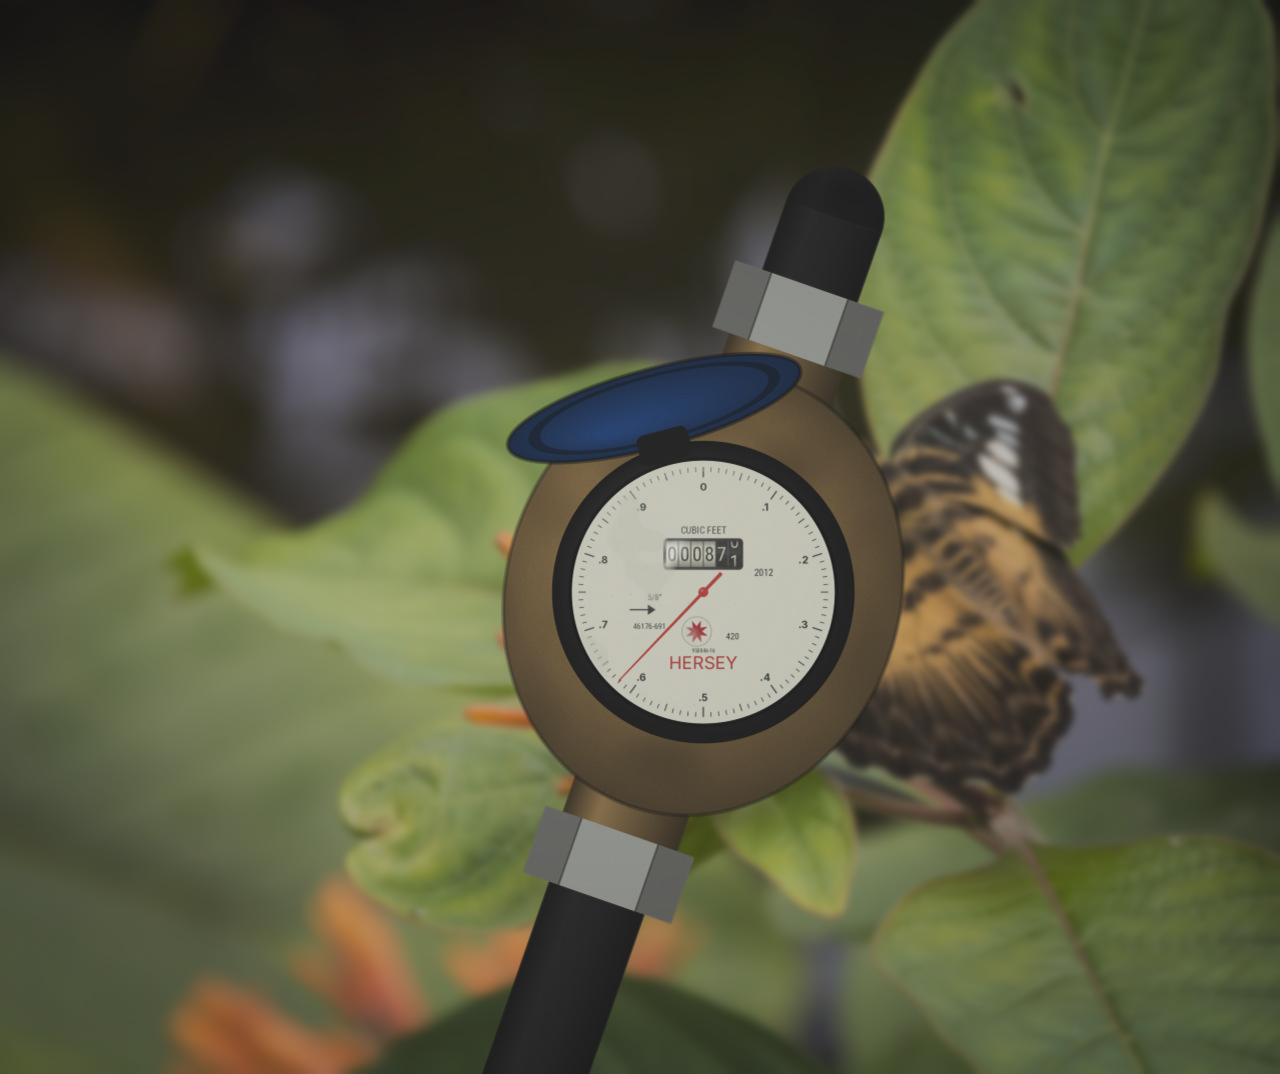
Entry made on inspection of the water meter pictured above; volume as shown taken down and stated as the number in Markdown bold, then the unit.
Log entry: **870.62** ft³
